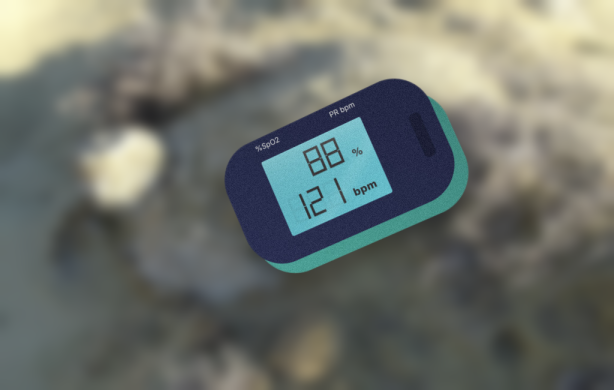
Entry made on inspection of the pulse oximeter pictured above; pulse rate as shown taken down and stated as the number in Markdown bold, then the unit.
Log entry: **121** bpm
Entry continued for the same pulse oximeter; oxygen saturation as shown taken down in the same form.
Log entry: **88** %
